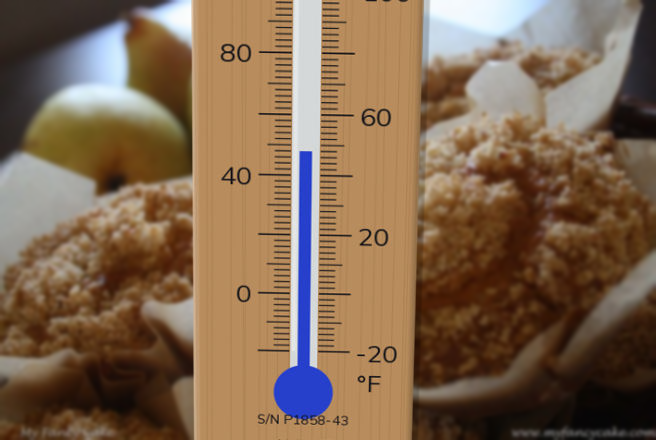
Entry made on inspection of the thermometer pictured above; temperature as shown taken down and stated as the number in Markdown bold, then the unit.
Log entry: **48** °F
